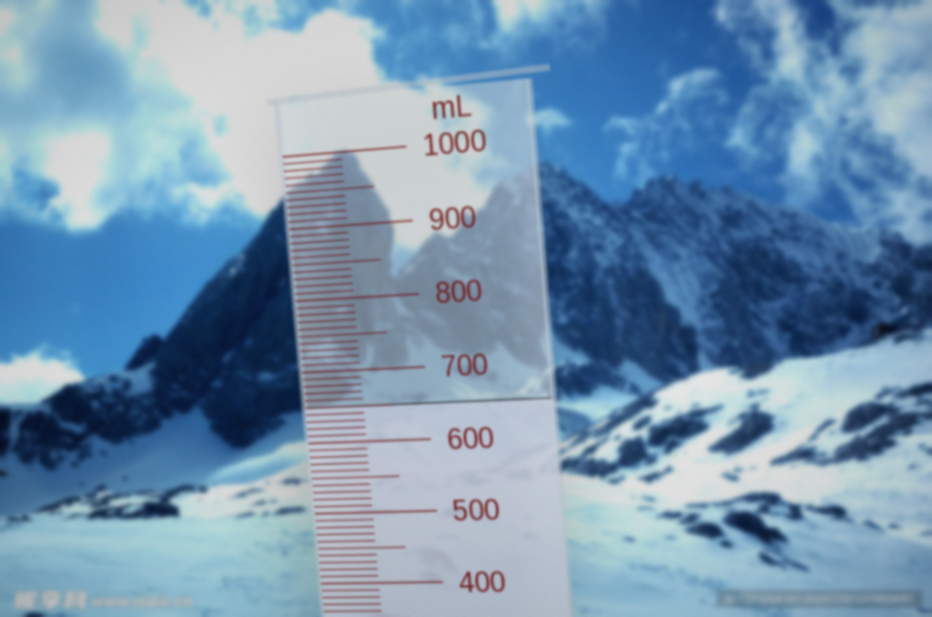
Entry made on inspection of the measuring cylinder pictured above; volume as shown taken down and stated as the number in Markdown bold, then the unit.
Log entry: **650** mL
